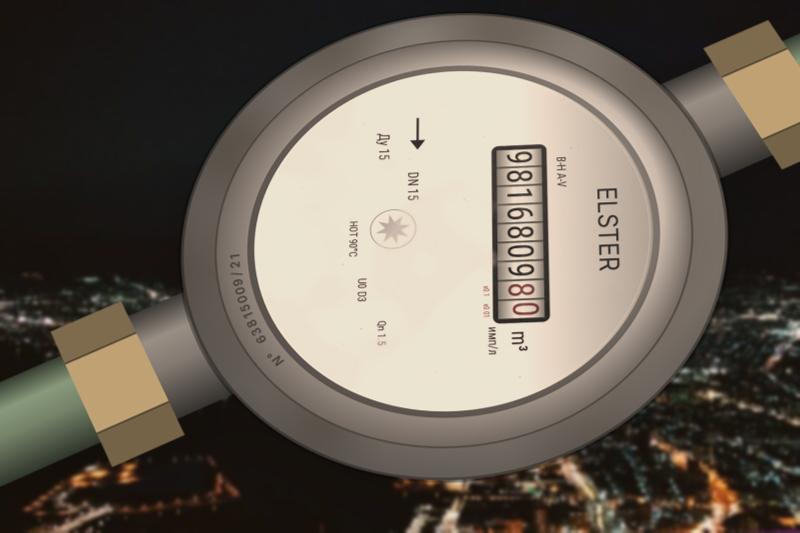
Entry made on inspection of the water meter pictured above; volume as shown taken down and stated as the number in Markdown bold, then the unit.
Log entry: **9816809.80** m³
